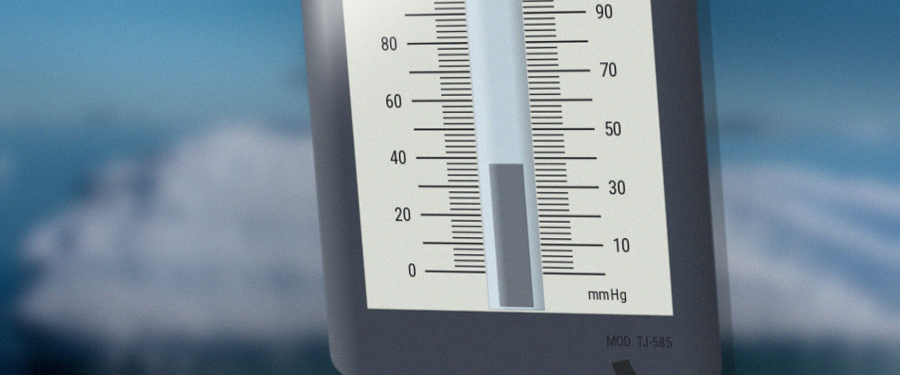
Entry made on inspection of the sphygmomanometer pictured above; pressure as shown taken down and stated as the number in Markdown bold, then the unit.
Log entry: **38** mmHg
